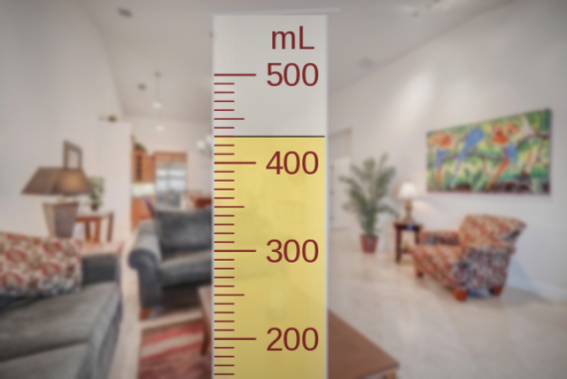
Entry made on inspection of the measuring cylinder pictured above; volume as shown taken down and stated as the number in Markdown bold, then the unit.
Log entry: **430** mL
